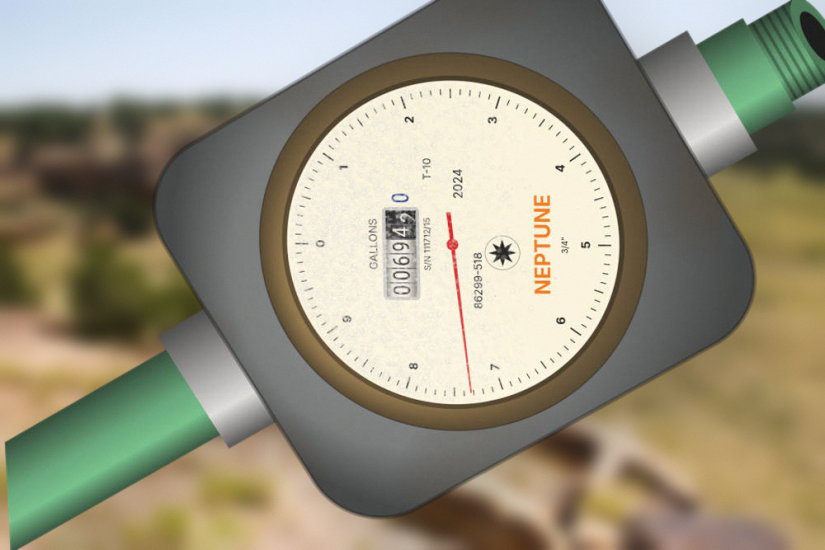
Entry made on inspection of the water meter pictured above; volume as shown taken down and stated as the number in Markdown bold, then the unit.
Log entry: **69417.3** gal
